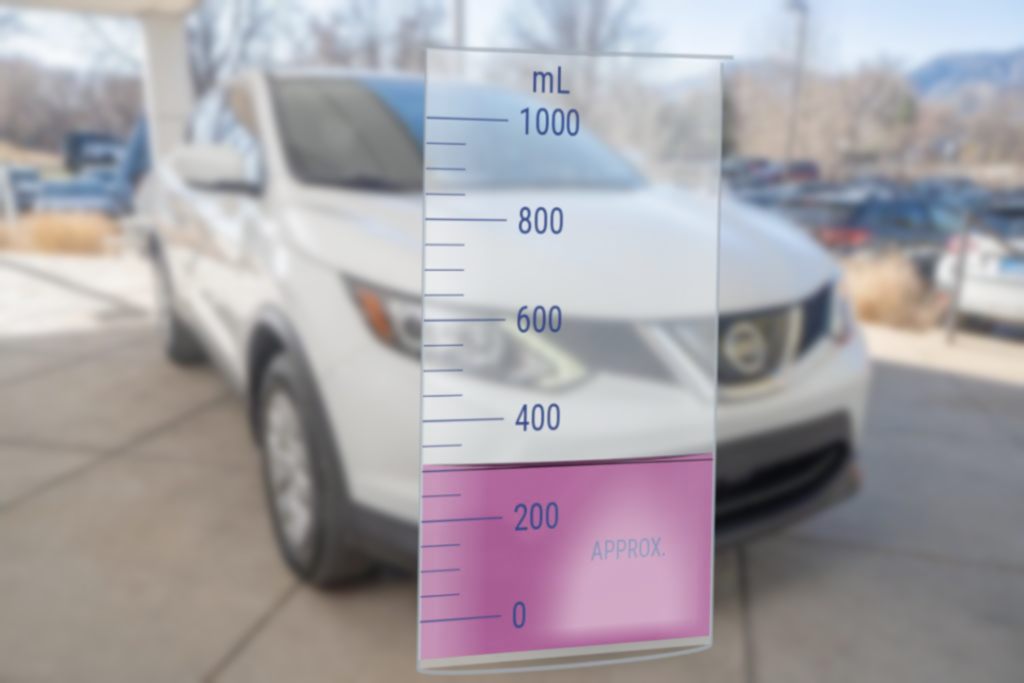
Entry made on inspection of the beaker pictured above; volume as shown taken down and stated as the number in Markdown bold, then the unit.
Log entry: **300** mL
